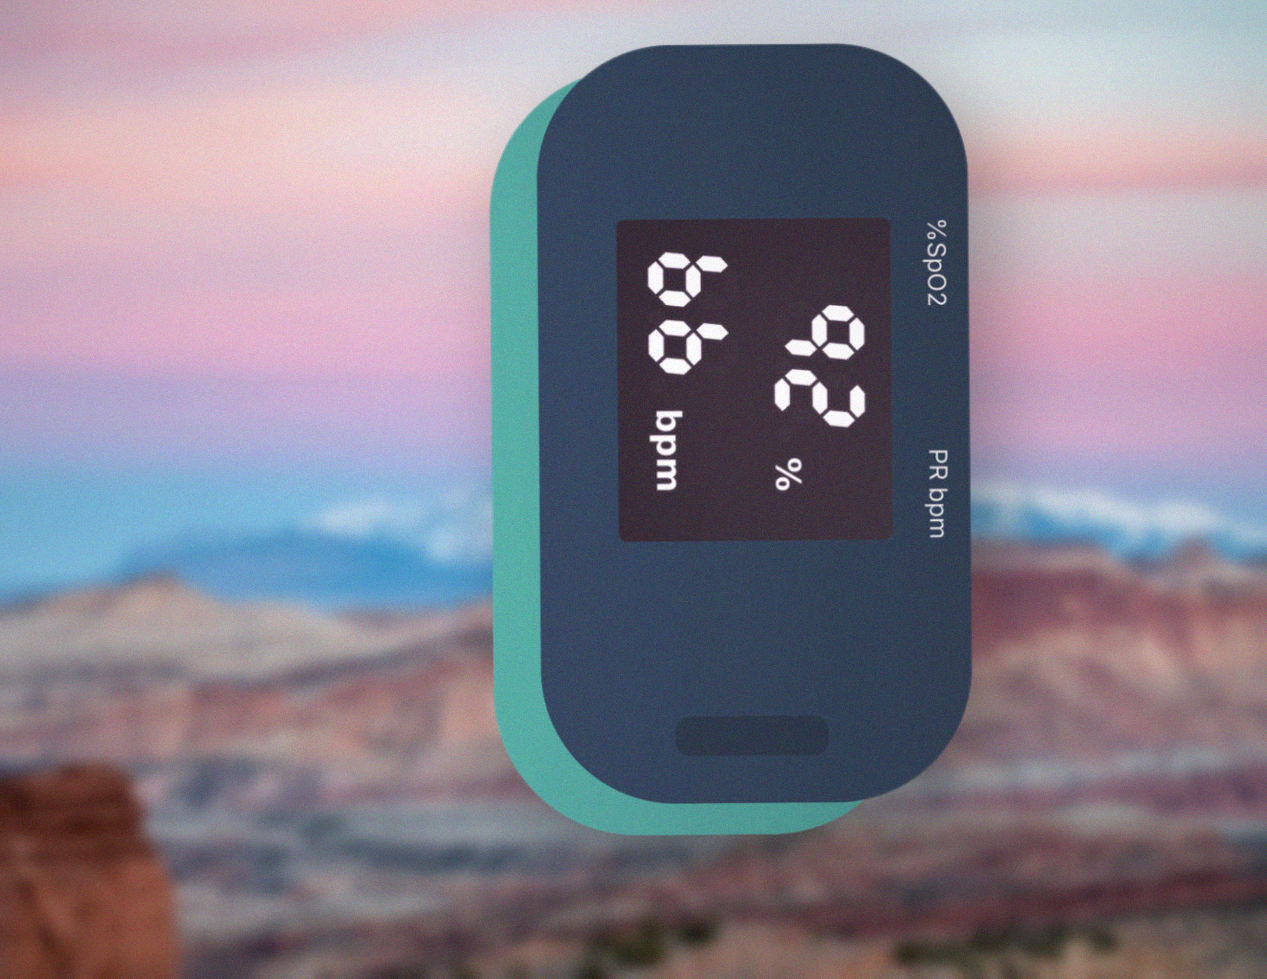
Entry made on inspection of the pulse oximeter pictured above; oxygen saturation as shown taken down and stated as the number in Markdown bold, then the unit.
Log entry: **92** %
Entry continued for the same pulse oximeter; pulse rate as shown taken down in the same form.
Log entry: **66** bpm
